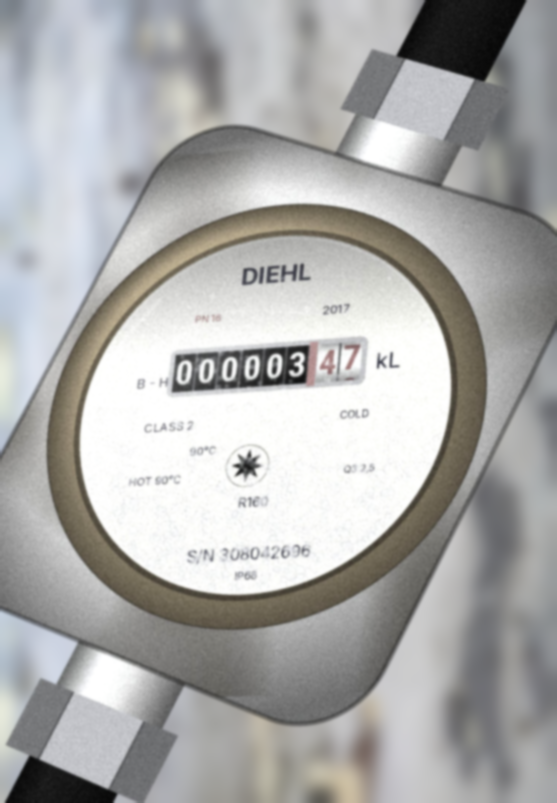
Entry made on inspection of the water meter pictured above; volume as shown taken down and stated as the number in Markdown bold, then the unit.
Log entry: **3.47** kL
